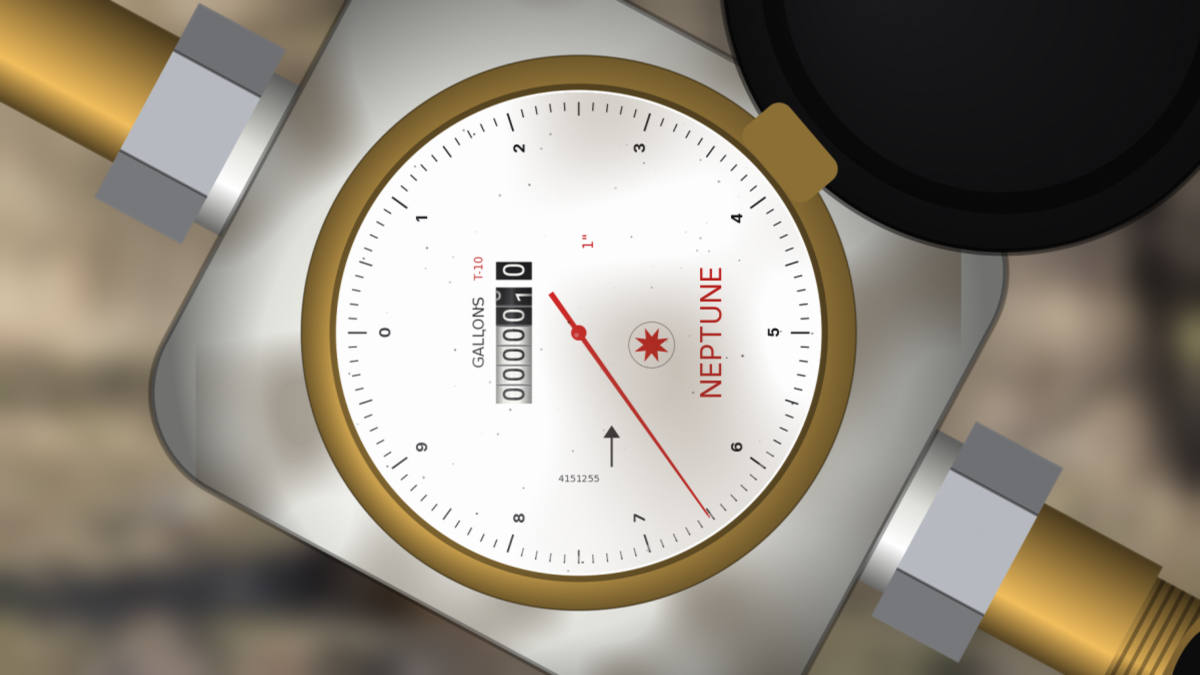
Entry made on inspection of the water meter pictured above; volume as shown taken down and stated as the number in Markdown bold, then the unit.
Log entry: **6.5** gal
